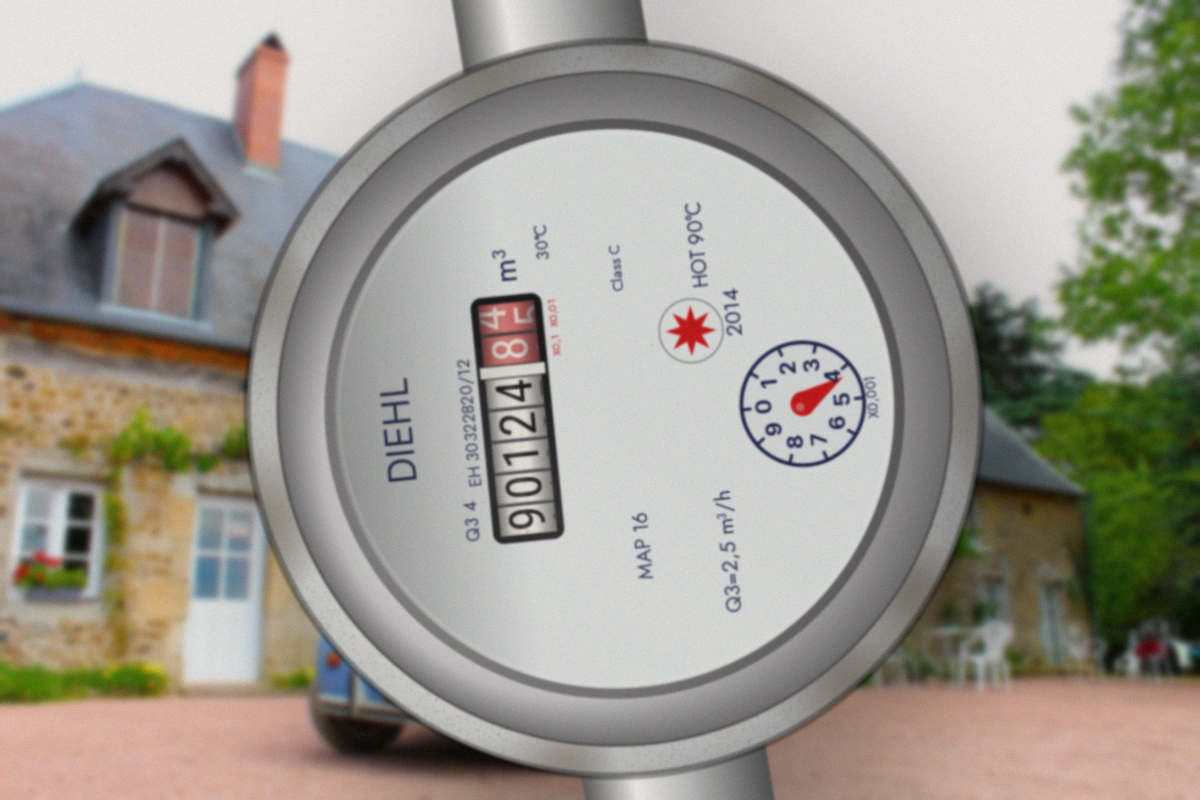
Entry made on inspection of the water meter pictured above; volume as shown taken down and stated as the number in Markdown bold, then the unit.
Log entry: **90124.844** m³
